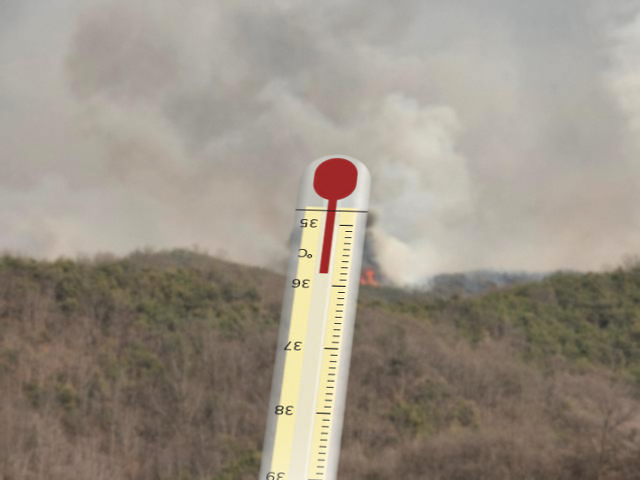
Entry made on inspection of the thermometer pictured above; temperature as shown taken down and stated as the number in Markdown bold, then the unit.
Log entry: **35.8** °C
